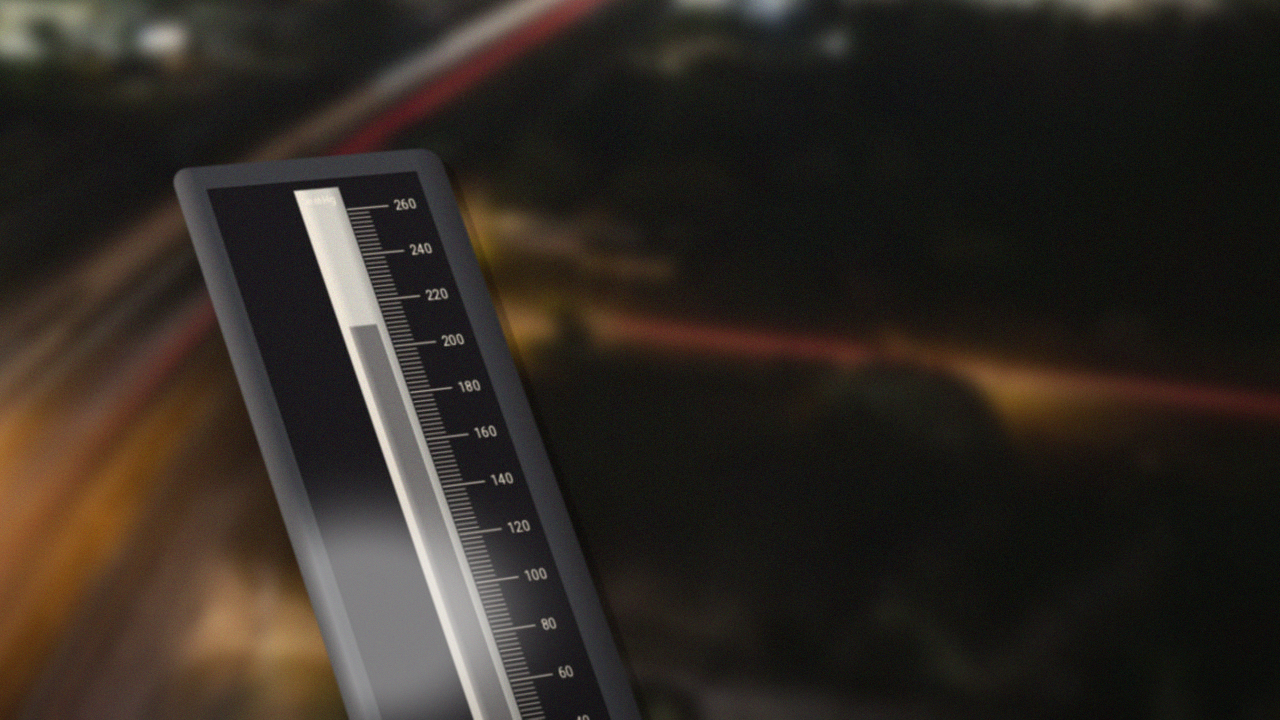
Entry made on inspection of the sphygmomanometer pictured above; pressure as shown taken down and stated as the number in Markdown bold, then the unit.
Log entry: **210** mmHg
